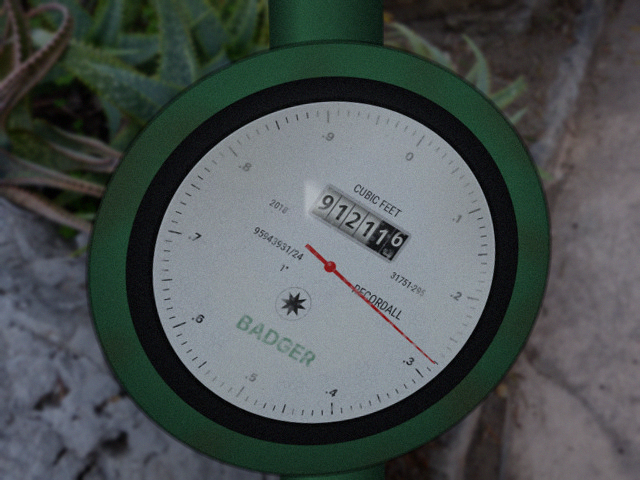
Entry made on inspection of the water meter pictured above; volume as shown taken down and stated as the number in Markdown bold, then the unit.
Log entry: **912116.28** ft³
